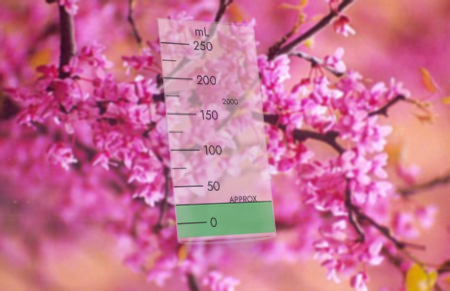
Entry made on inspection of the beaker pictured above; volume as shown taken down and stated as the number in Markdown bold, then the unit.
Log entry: **25** mL
